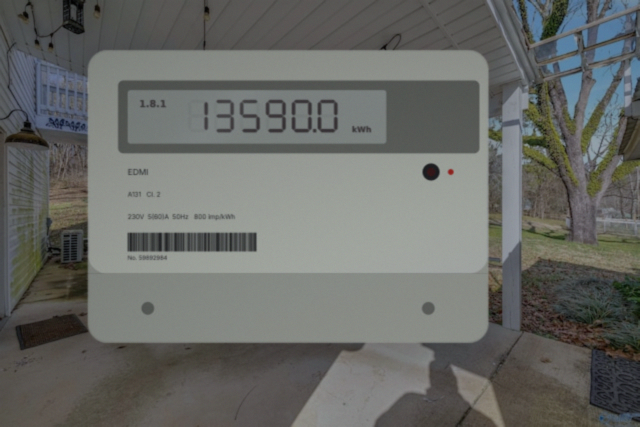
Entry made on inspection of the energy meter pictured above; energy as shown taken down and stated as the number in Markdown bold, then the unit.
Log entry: **13590.0** kWh
